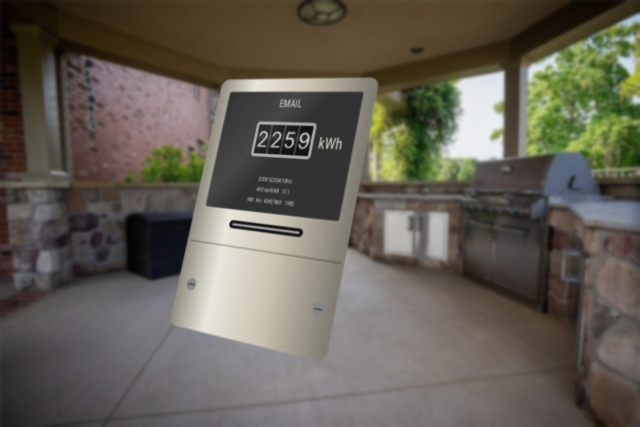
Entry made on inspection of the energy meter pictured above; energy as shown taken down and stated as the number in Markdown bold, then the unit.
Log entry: **2259** kWh
